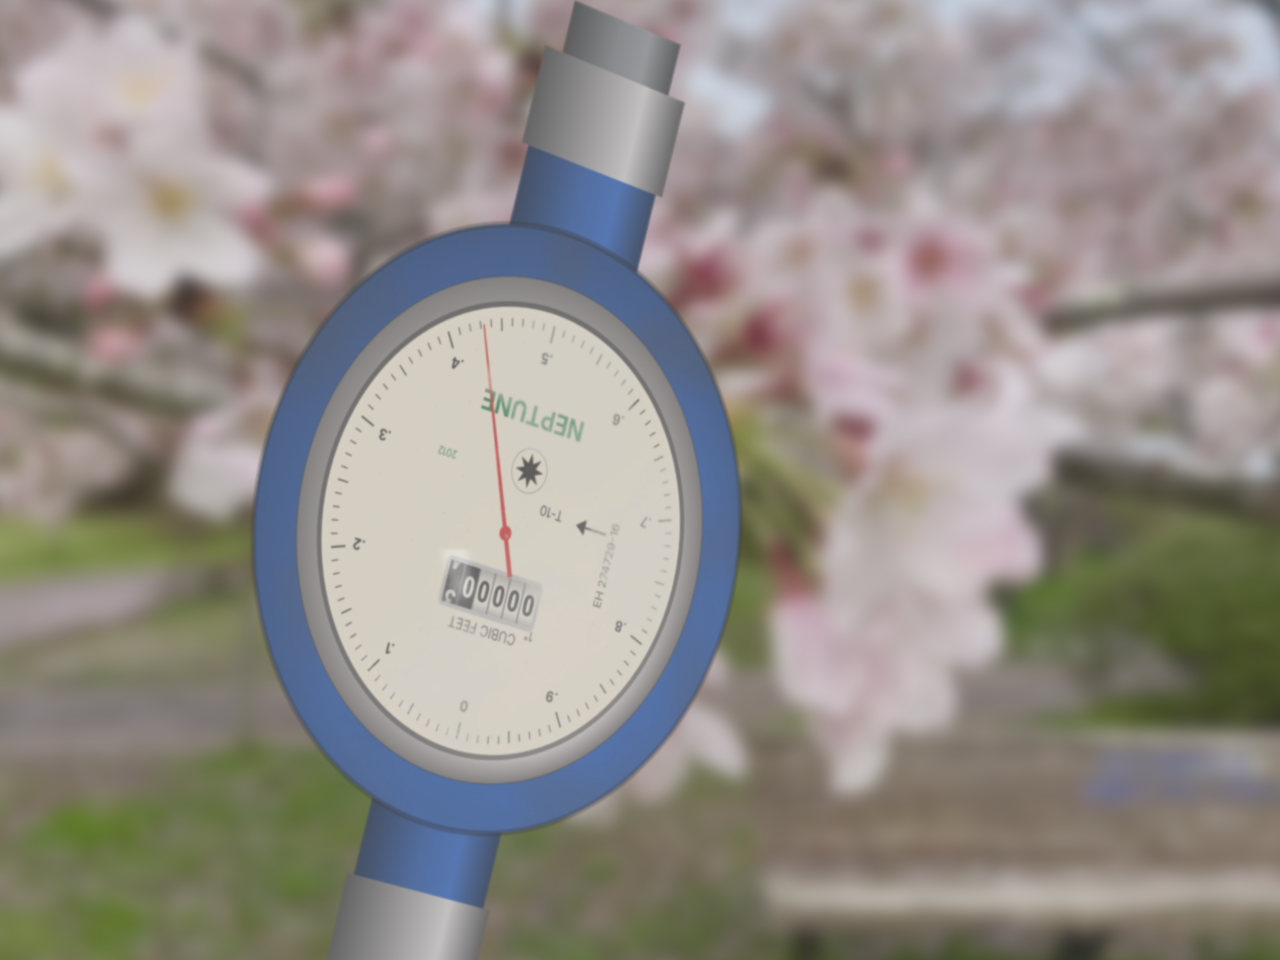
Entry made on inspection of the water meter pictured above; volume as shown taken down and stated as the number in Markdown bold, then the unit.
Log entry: **3.43** ft³
